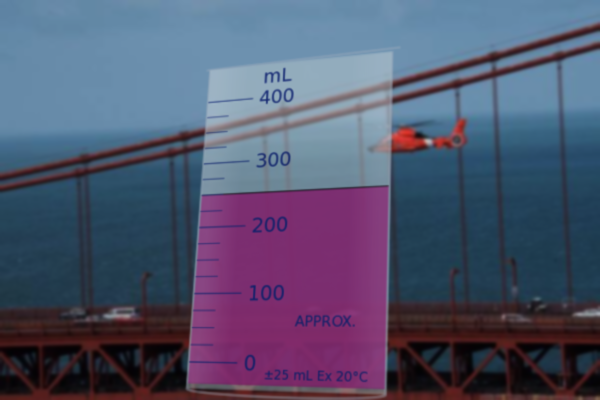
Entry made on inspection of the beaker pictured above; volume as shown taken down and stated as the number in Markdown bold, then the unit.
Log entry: **250** mL
